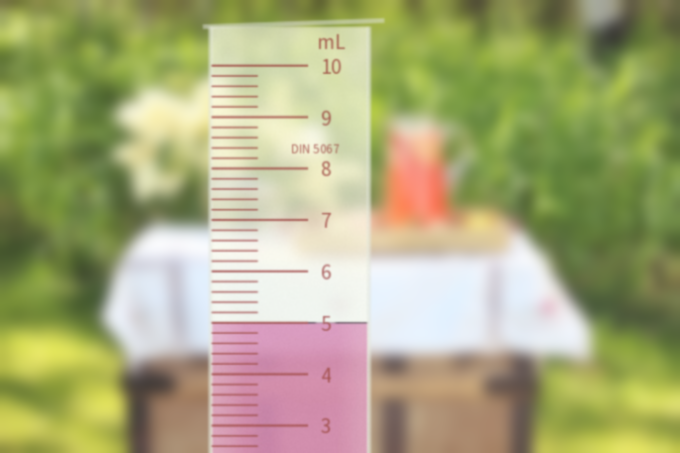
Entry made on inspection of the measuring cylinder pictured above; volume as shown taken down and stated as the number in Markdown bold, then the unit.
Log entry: **5** mL
